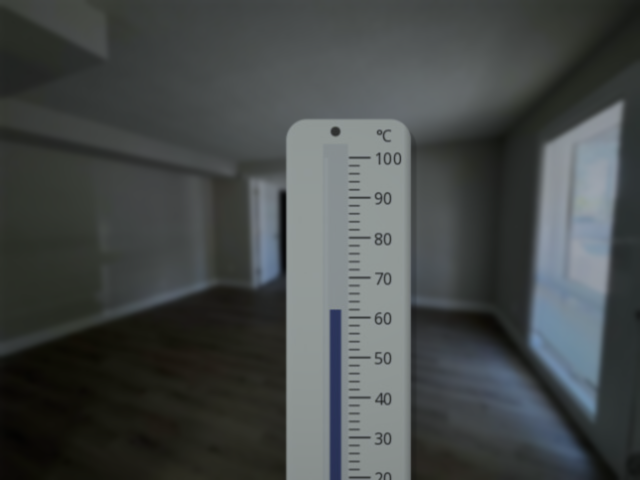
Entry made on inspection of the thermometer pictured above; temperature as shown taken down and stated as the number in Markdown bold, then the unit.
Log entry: **62** °C
